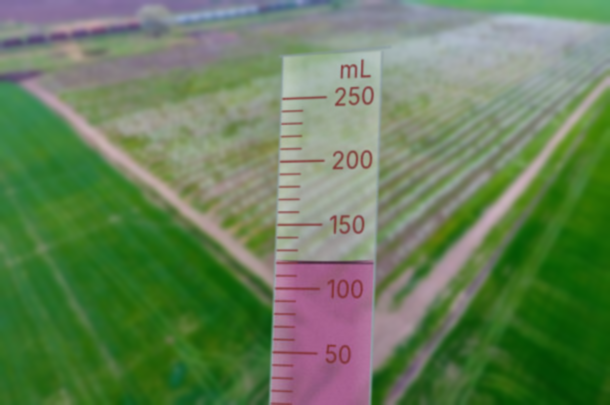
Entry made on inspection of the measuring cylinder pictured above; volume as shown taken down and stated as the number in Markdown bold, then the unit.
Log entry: **120** mL
